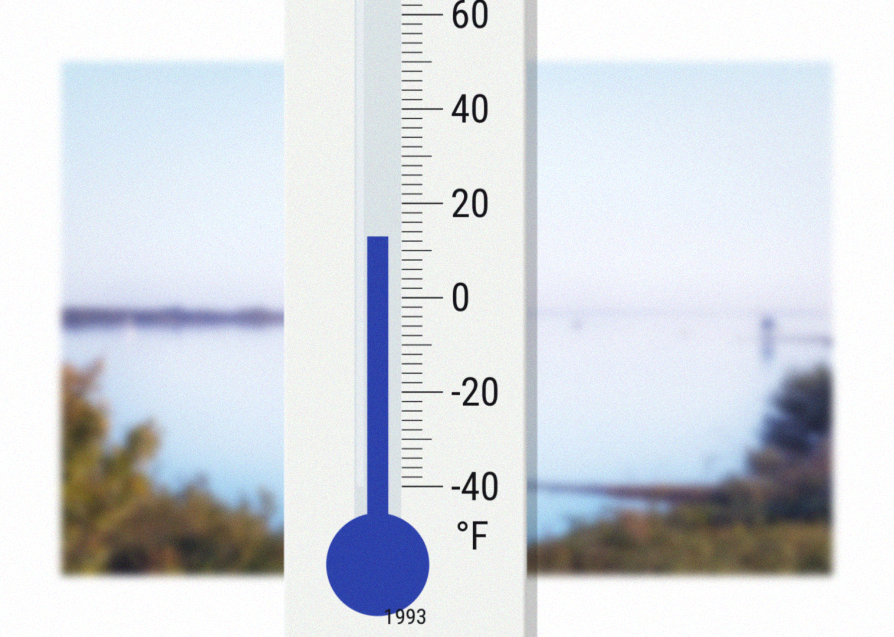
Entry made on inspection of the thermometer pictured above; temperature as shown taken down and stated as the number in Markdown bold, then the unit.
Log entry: **13** °F
